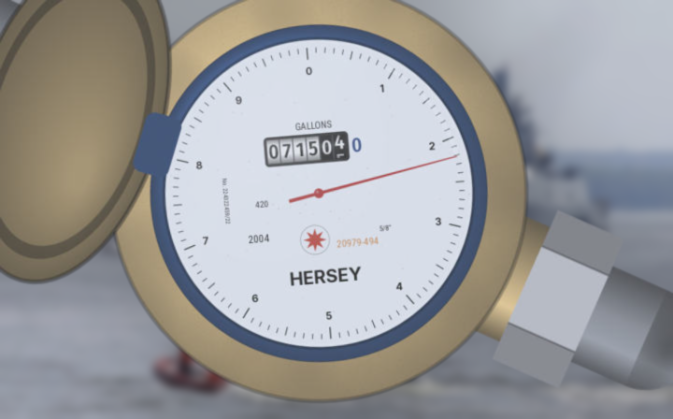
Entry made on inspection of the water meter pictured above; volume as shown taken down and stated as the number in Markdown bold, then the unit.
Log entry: **715042.2** gal
